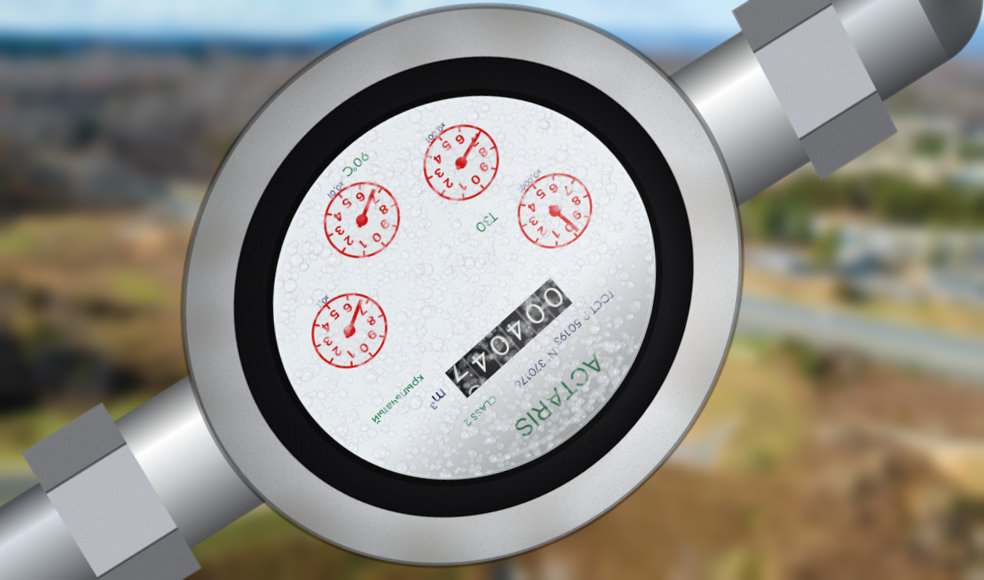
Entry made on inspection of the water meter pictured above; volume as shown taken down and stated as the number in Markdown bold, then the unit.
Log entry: **4046.6669** m³
